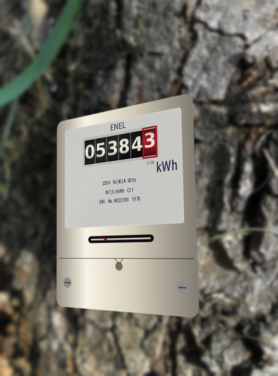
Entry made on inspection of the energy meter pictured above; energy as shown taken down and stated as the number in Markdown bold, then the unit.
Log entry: **5384.3** kWh
